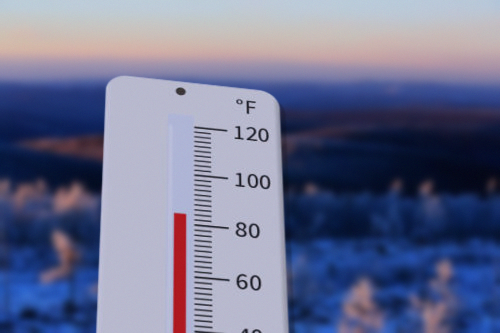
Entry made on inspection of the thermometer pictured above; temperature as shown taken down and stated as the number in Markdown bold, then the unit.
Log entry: **84** °F
